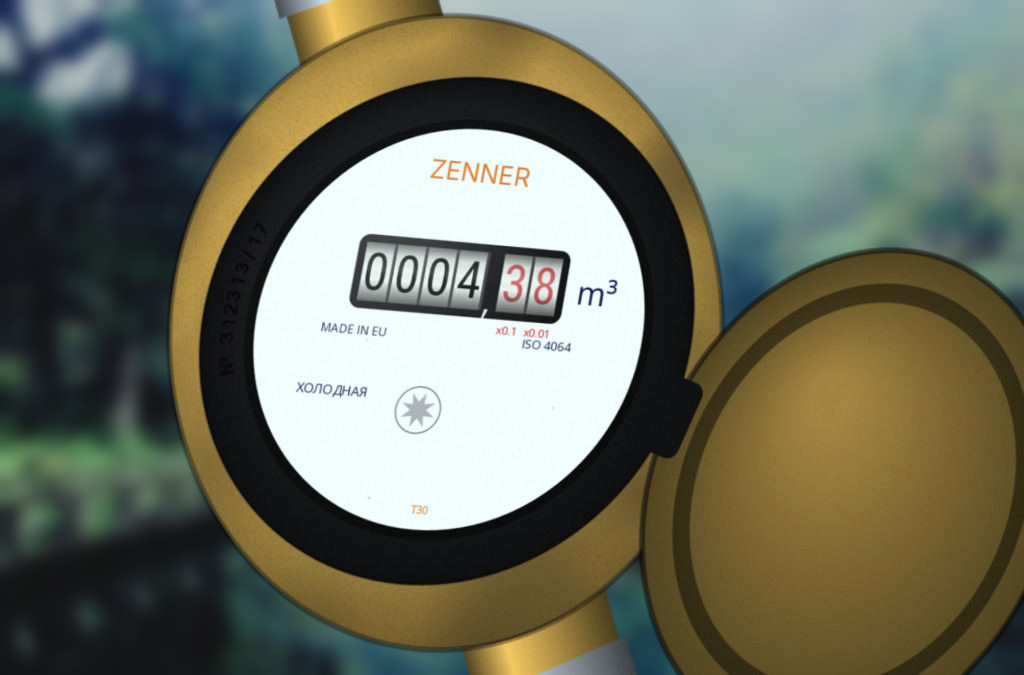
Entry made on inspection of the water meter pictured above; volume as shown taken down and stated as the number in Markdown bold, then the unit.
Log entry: **4.38** m³
